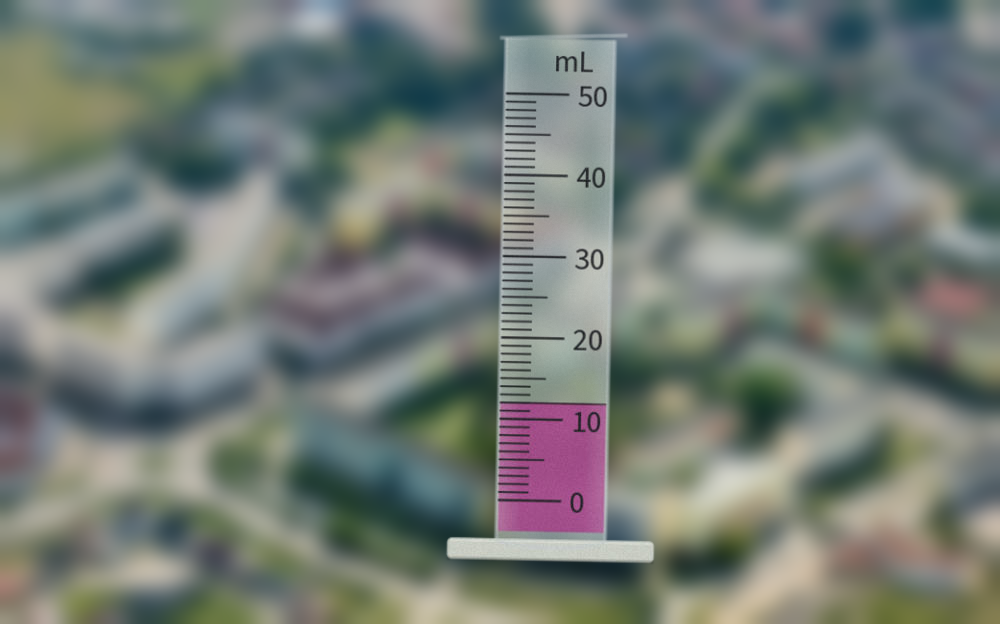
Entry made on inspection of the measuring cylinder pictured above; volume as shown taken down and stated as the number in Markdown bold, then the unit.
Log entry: **12** mL
